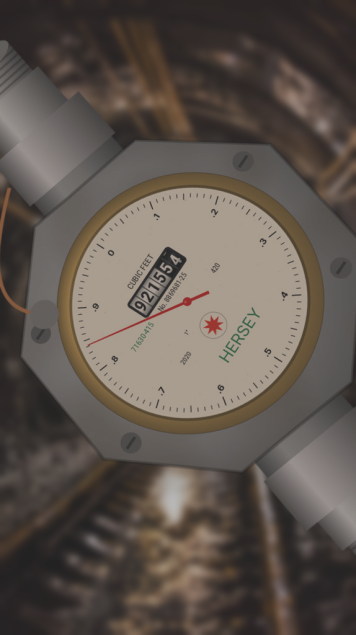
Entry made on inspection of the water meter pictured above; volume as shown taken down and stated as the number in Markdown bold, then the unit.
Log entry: **921553.84** ft³
